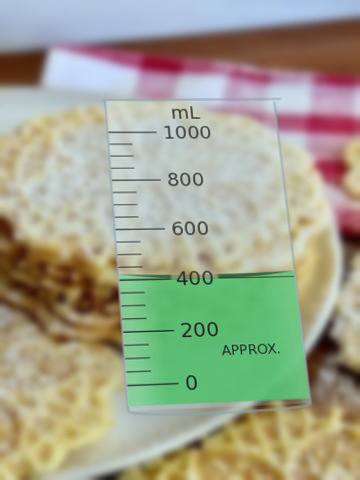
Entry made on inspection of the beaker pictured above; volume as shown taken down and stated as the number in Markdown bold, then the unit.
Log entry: **400** mL
